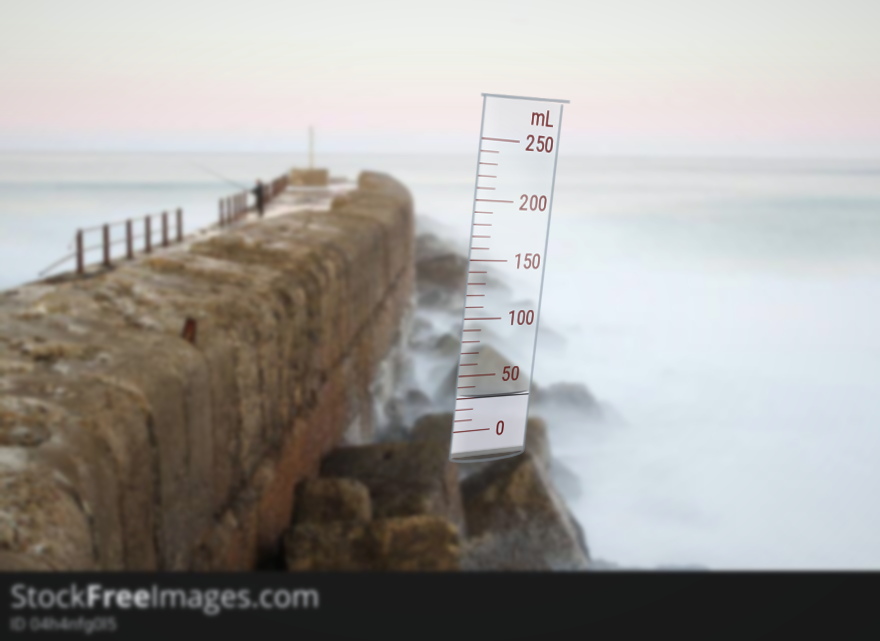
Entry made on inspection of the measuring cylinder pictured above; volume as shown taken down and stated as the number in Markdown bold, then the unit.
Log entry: **30** mL
